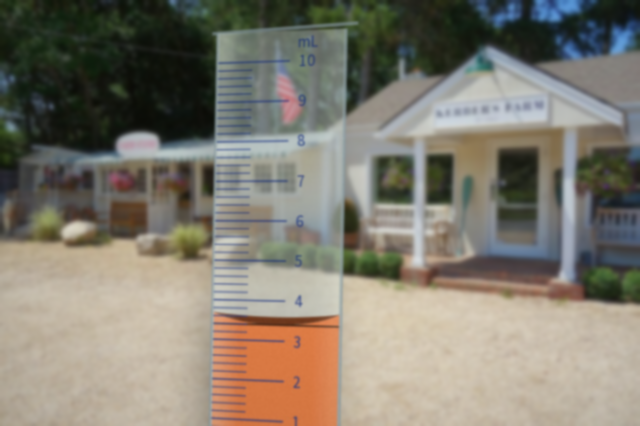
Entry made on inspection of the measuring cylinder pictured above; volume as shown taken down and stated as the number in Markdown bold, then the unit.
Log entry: **3.4** mL
